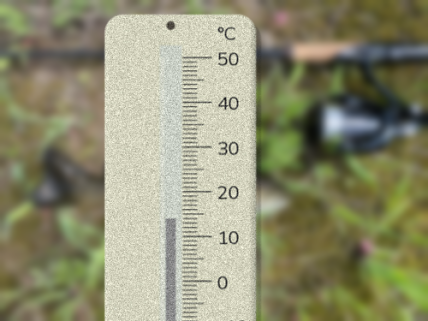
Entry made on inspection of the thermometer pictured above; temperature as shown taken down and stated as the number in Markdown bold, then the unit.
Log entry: **14** °C
